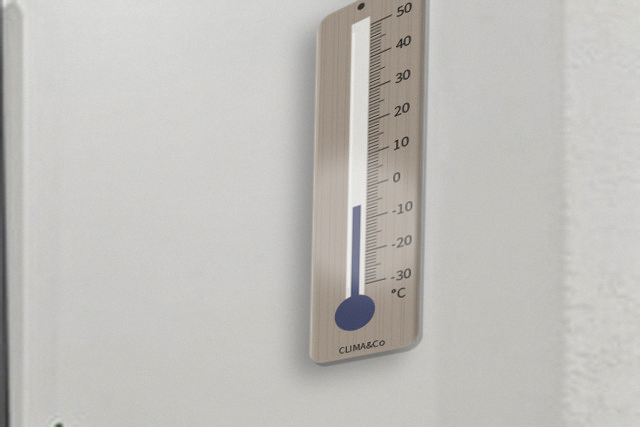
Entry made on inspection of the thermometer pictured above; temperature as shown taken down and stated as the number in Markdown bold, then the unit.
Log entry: **-5** °C
